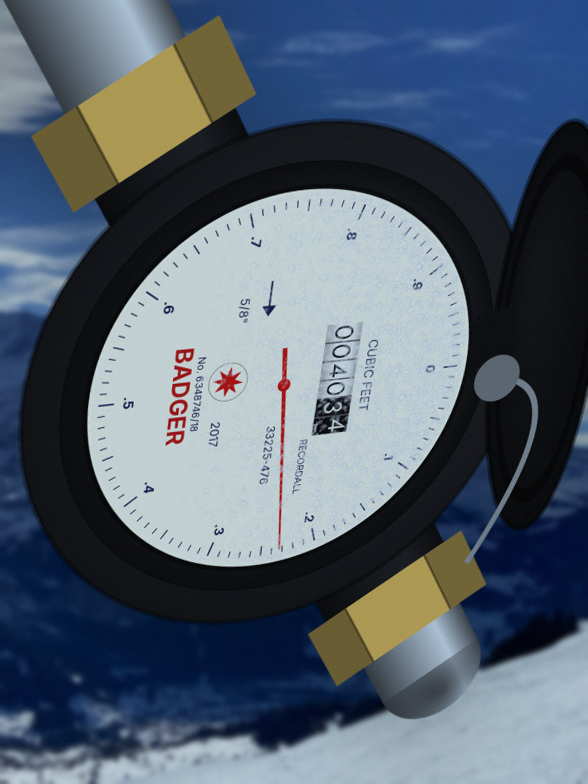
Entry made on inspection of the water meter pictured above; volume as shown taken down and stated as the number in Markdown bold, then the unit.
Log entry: **4034.23** ft³
